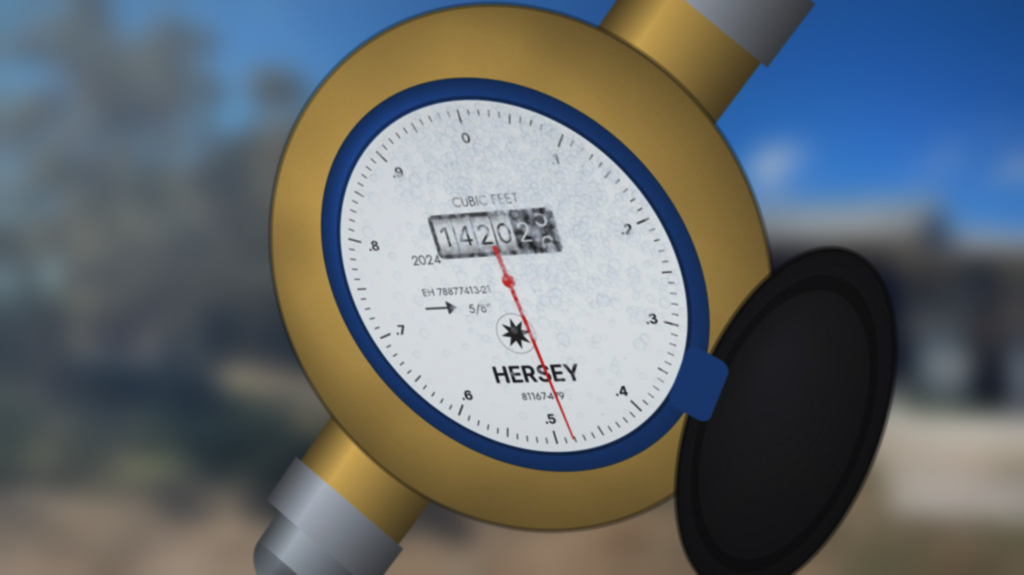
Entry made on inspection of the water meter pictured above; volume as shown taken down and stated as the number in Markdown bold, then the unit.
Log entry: **142025.48** ft³
